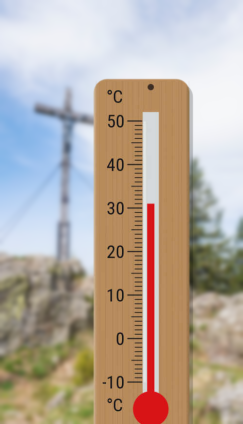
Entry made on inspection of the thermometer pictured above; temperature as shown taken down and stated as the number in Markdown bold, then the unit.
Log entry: **31** °C
